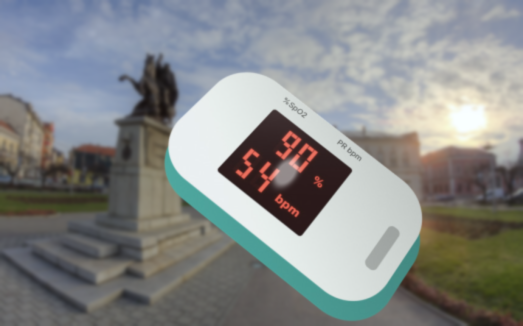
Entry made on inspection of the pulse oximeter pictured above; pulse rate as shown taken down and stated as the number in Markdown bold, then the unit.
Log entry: **54** bpm
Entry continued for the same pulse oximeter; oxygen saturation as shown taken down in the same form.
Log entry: **90** %
